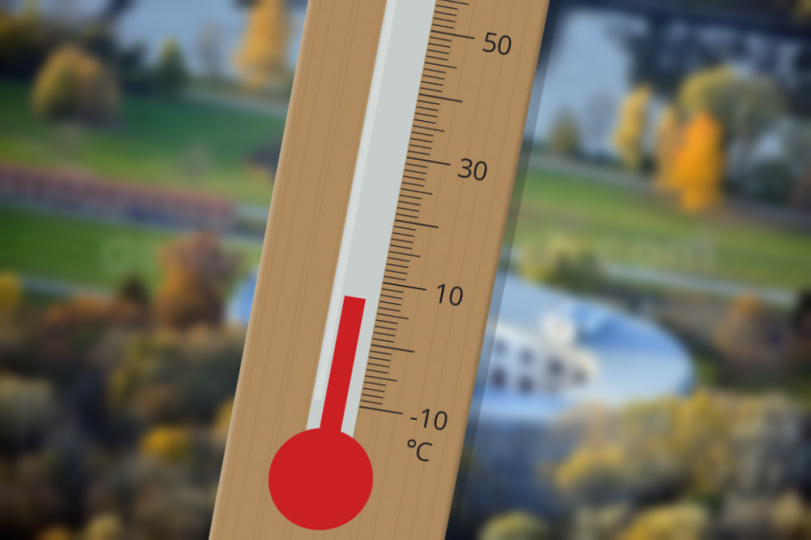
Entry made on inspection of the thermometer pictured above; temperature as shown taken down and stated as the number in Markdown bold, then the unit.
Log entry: **7** °C
